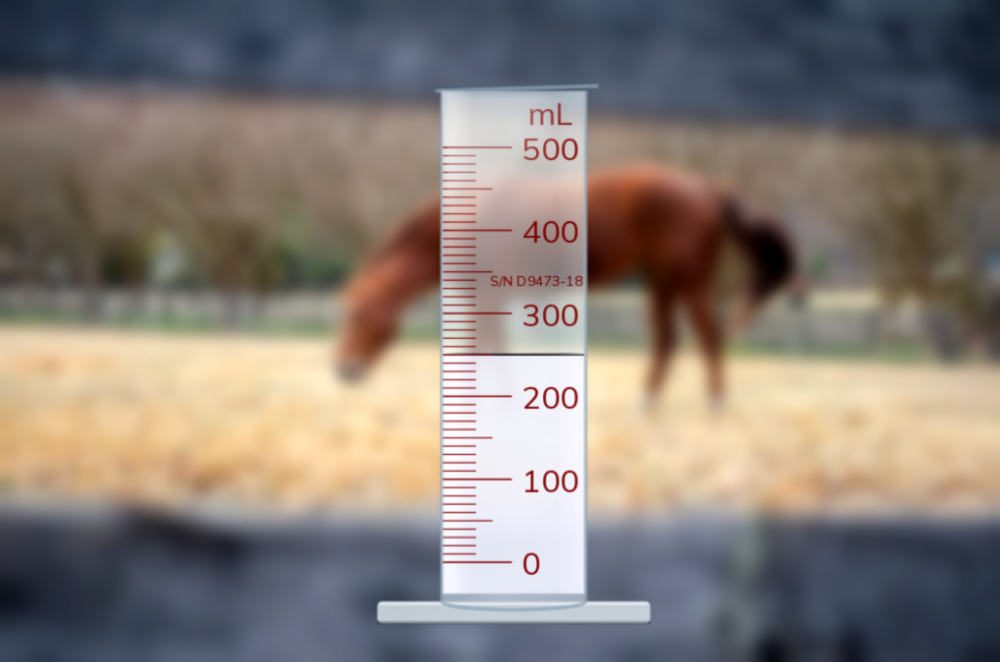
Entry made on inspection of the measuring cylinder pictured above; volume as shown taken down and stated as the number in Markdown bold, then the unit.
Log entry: **250** mL
